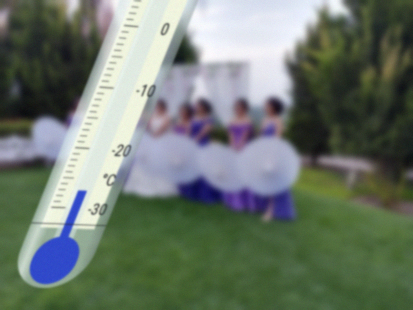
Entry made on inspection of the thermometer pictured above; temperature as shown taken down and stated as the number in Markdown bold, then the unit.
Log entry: **-27** °C
